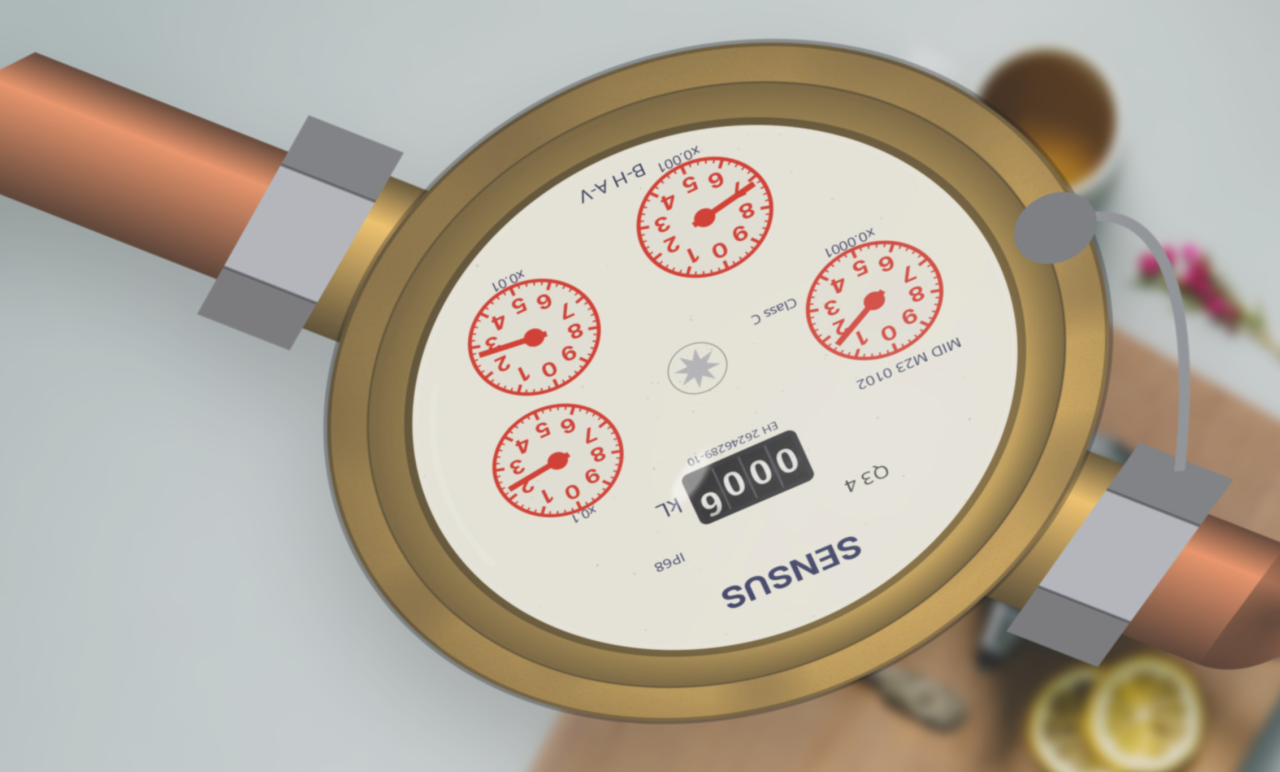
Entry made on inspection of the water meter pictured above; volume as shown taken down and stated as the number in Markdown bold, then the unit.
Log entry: **6.2271** kL
